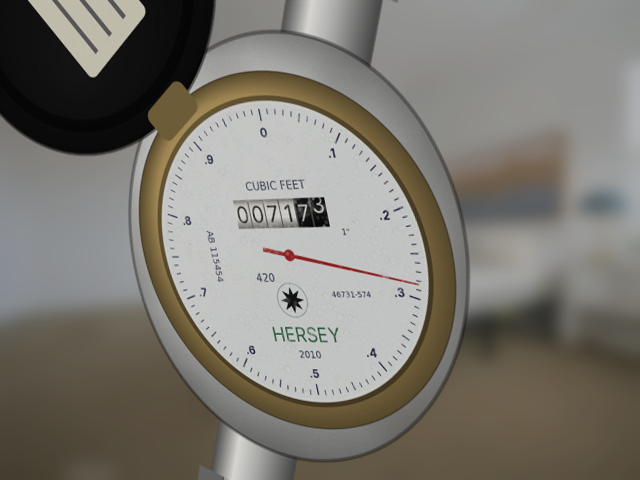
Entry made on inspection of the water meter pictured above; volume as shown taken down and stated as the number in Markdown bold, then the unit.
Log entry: **7173.28** ft³
